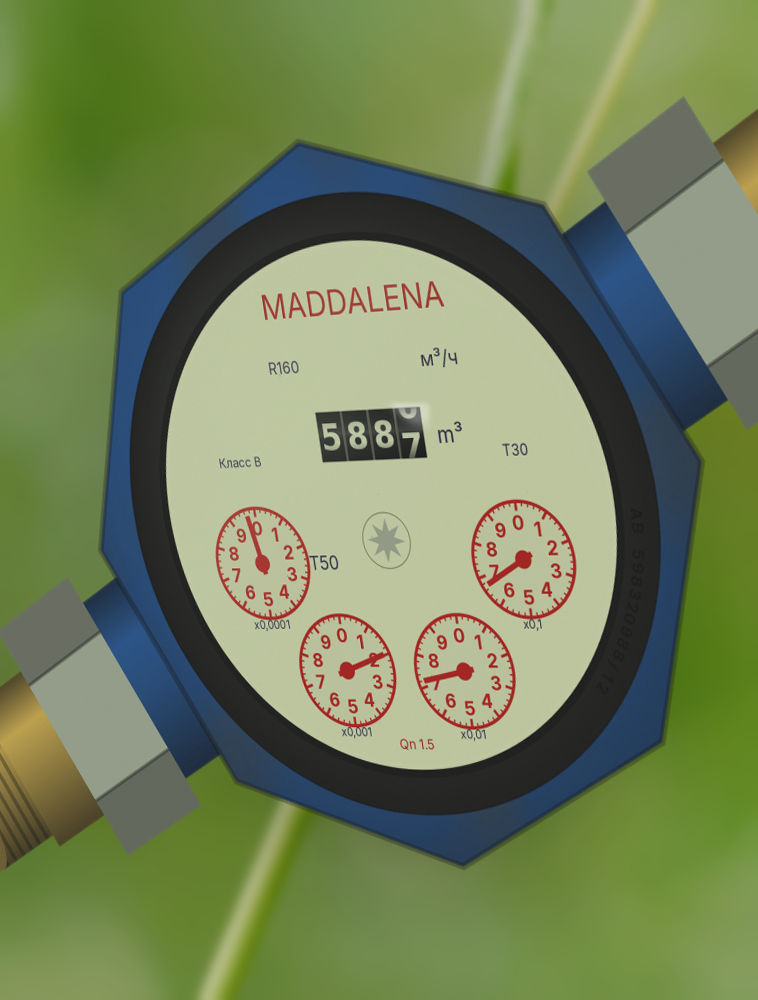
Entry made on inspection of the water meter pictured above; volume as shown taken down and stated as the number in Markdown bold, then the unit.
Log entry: **5886.6719** m³
